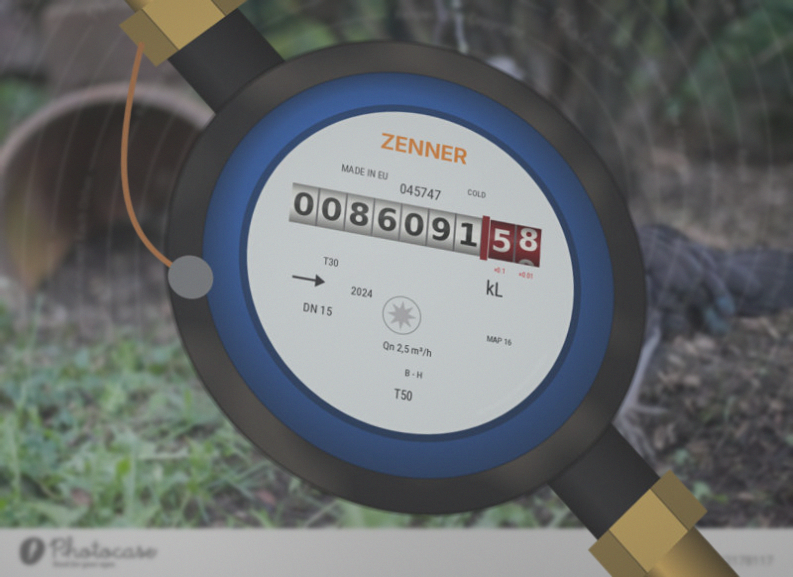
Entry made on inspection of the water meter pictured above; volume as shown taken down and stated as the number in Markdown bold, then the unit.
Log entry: **86091.58** kL
